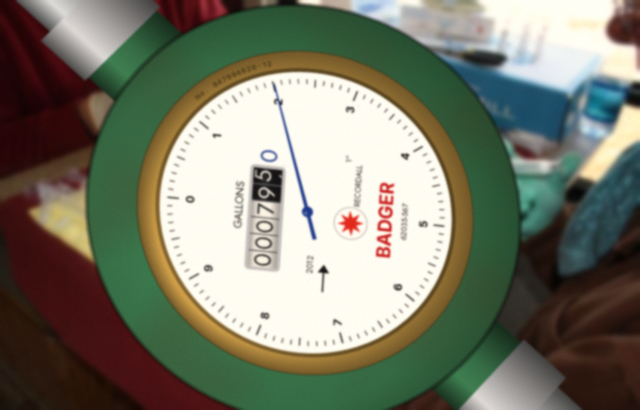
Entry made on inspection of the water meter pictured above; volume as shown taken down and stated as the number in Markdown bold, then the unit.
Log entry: **7952.0** gal
